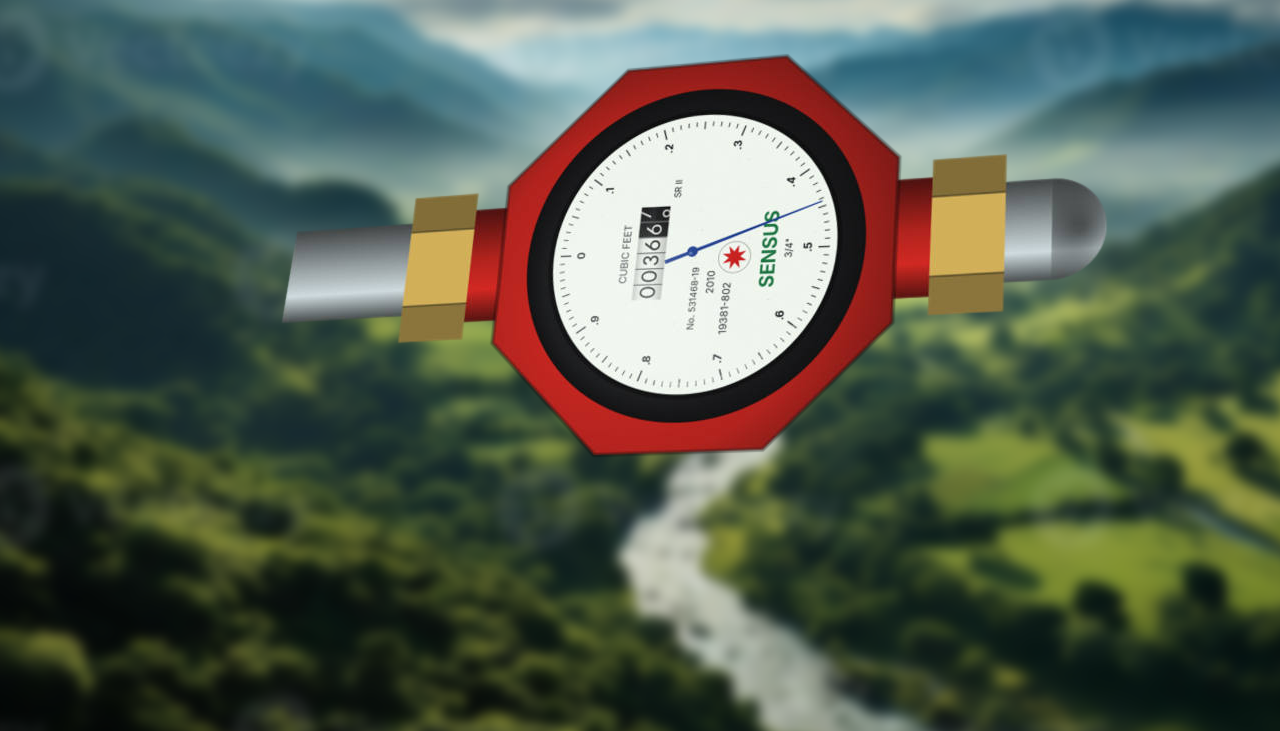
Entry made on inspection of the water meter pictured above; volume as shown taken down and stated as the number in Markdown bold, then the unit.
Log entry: **3667.44** ft³
